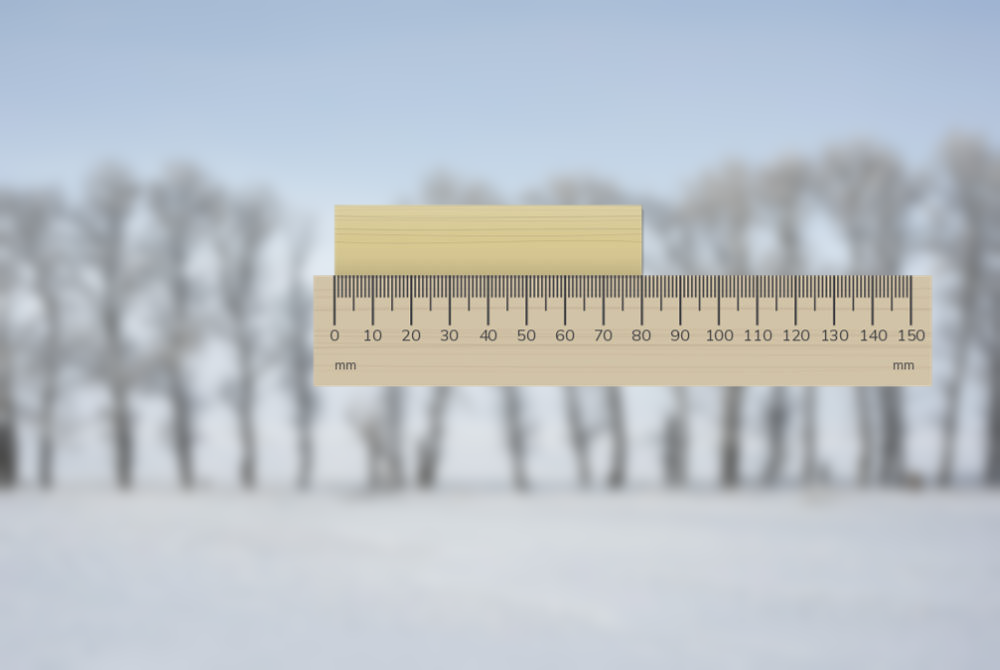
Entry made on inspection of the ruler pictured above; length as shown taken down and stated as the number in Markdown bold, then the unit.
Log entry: **80** mm
